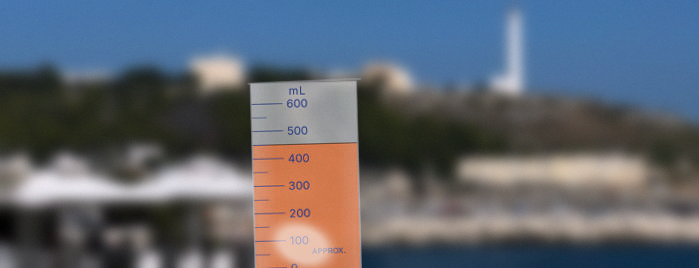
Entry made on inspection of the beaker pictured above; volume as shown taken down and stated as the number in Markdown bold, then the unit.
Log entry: **450** mL
